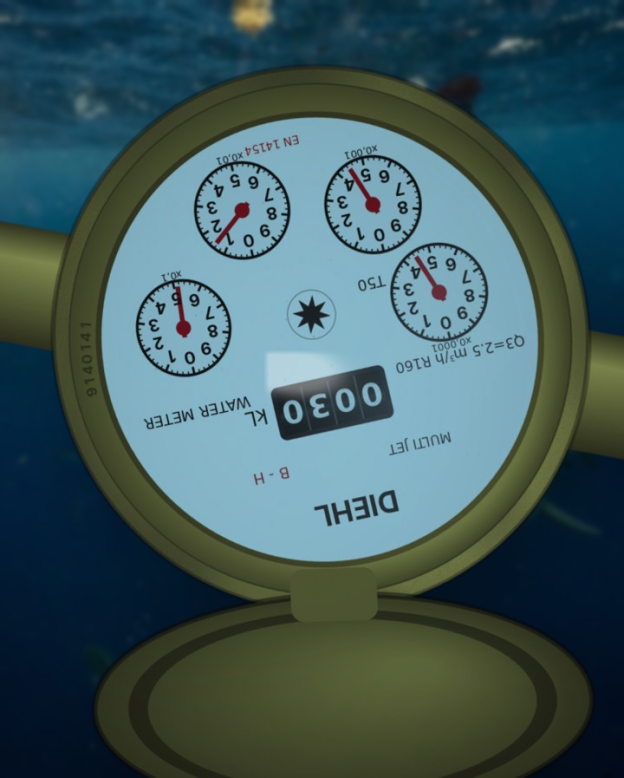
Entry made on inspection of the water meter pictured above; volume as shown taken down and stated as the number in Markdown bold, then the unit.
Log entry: **30.5144** kL
